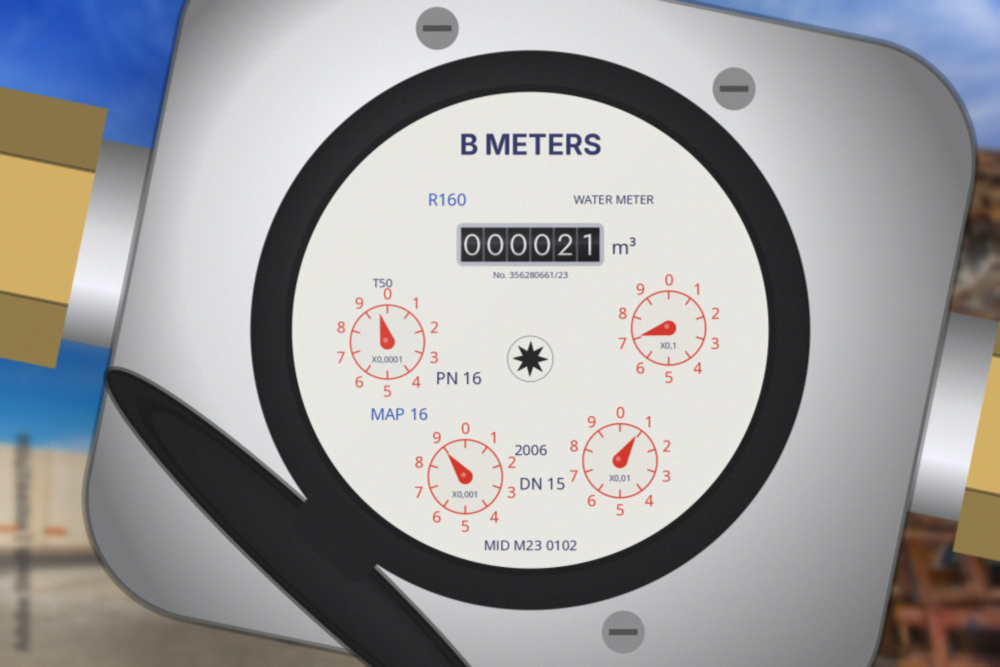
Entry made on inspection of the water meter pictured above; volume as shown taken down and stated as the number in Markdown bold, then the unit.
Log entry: **21.7089** m³
